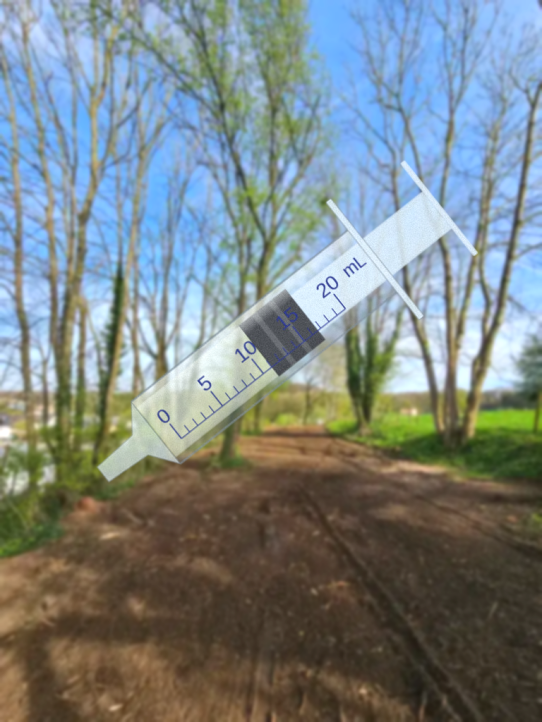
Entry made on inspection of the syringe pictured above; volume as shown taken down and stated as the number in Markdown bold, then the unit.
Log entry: **11** mL
